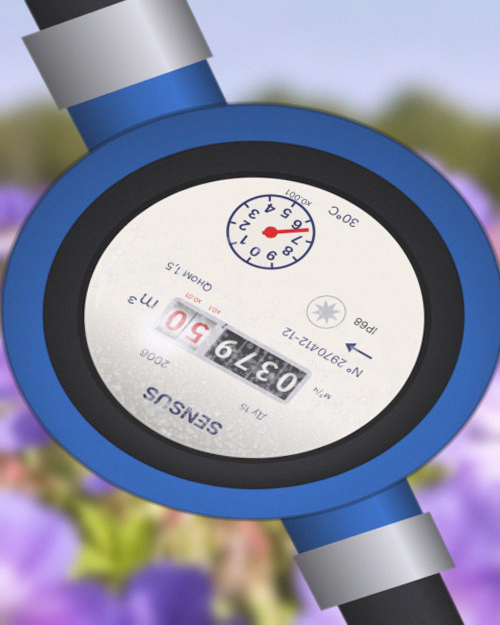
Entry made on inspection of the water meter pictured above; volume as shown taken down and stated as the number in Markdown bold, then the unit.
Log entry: **379.506** m³
